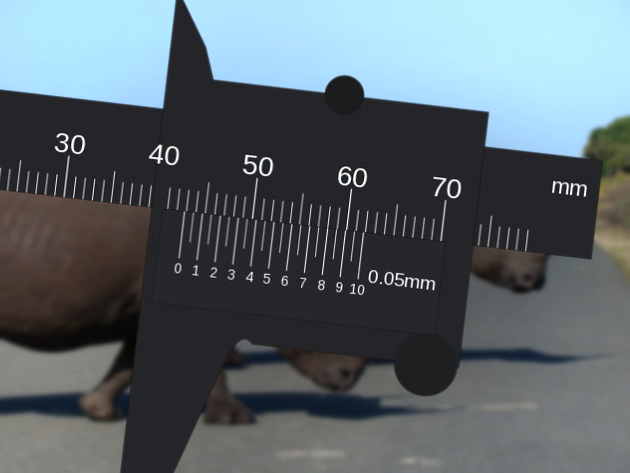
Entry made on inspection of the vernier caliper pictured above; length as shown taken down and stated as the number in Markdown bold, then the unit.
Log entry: **42.8** mm
